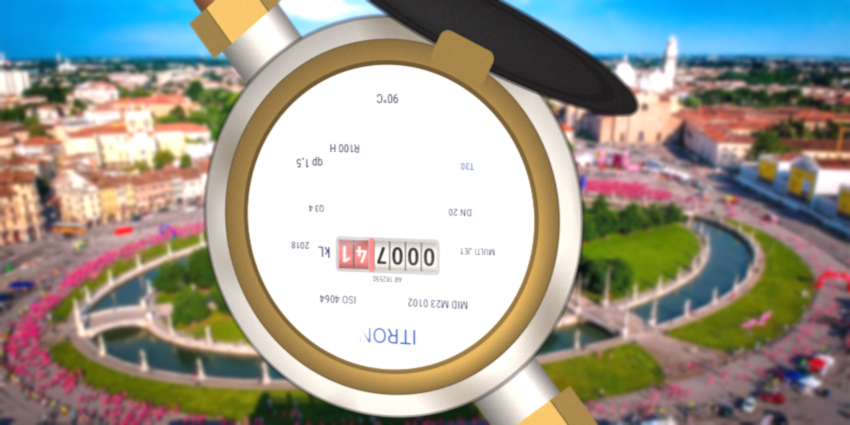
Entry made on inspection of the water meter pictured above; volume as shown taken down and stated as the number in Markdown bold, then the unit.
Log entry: **7.41** kL
